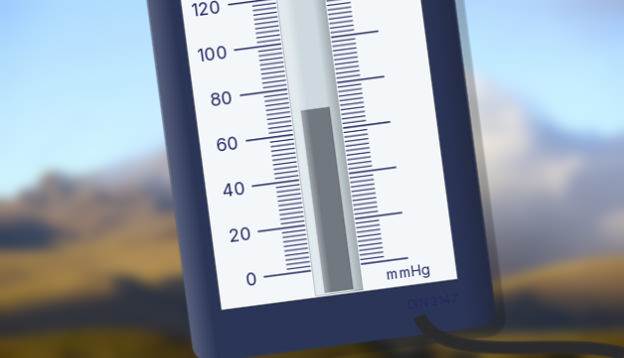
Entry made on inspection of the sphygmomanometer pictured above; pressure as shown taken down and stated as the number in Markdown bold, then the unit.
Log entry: **70** mmHg
